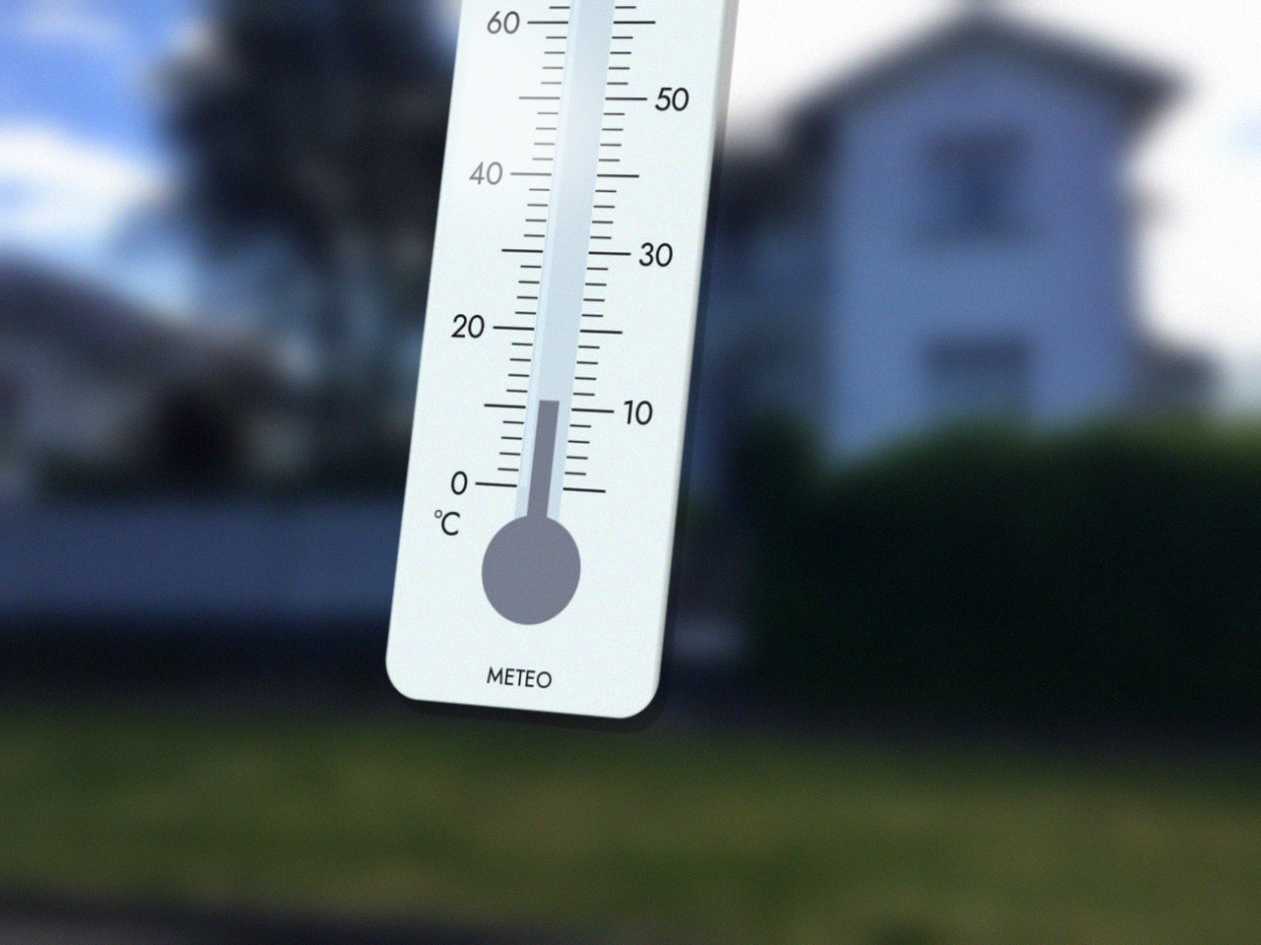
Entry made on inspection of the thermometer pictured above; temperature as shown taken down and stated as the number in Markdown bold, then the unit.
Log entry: **11** °C
